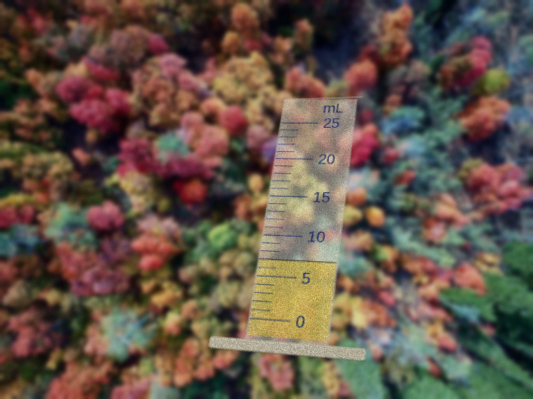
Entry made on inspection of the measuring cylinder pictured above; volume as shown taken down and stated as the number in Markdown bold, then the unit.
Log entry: **7** mL
